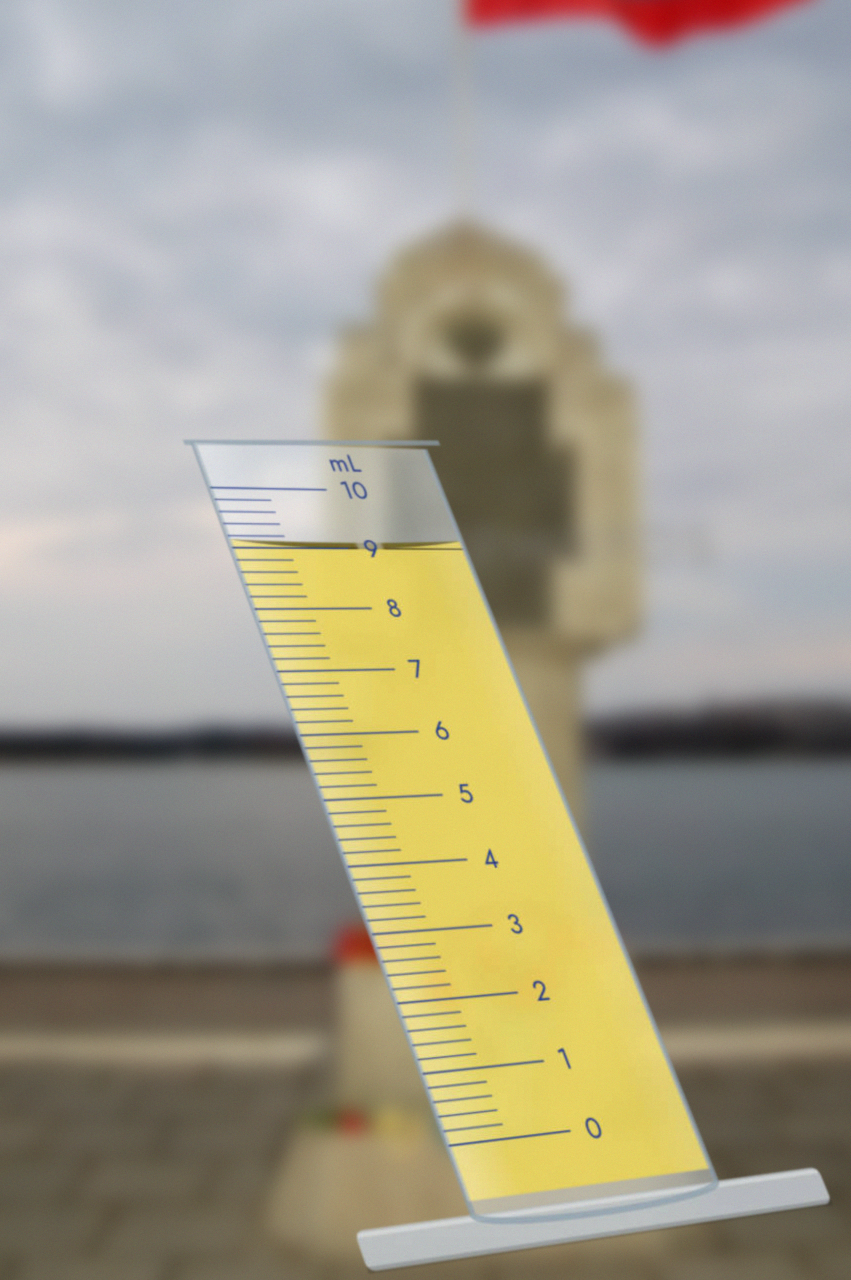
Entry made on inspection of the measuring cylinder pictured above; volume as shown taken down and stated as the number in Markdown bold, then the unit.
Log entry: **9** mL
